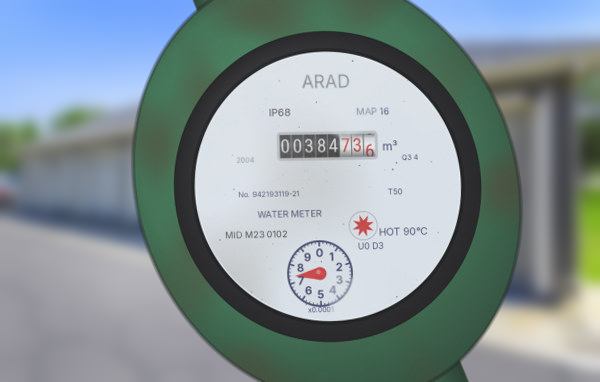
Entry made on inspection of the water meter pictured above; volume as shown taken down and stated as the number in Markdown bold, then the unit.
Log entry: **384.7357** m³
